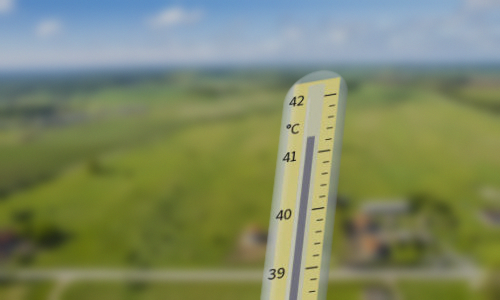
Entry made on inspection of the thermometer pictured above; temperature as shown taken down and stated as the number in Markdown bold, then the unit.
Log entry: **41.3** °C
